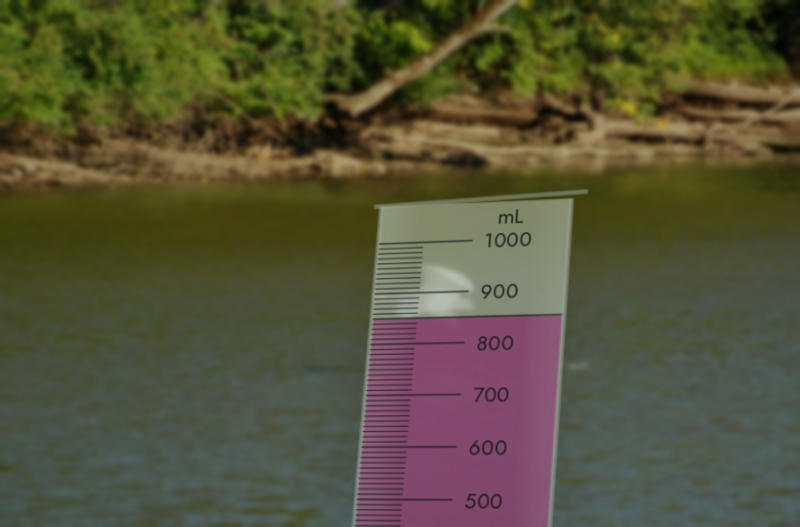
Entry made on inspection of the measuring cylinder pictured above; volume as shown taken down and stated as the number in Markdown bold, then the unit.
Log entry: **850** mL
